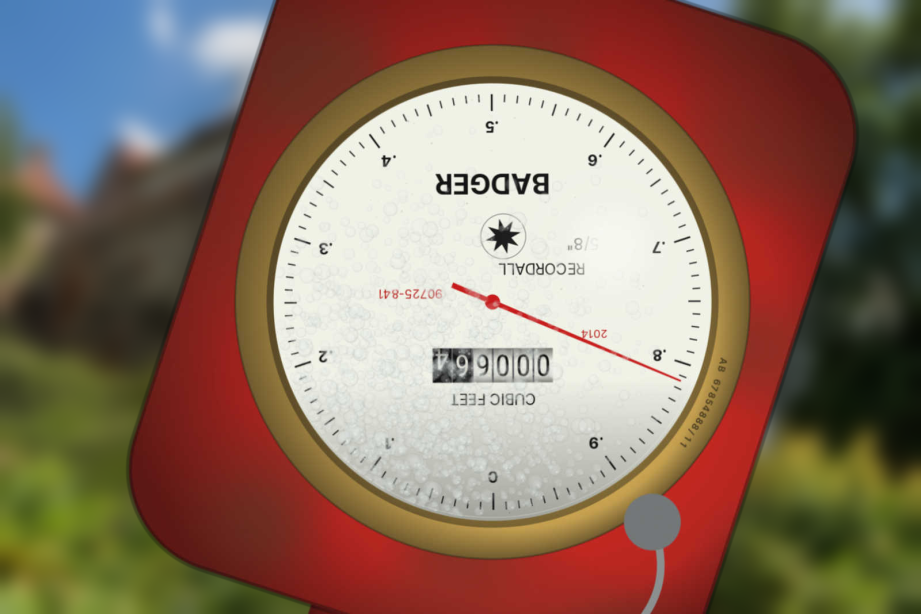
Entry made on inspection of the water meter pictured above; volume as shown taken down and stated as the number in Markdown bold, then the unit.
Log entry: **663.81** ft³
